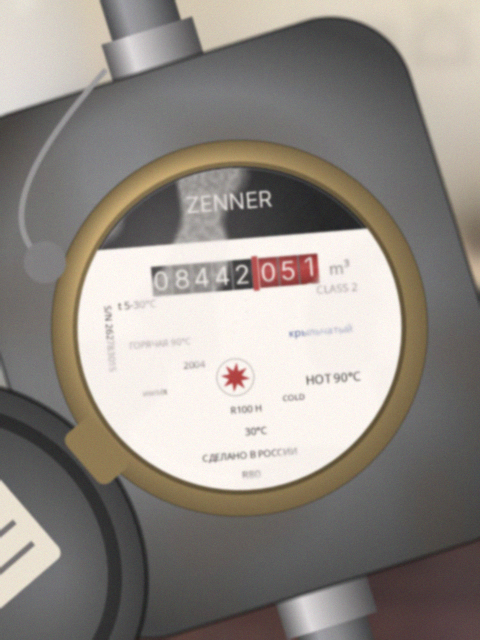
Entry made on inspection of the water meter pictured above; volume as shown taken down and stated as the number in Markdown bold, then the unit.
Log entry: **8442.051** m³
